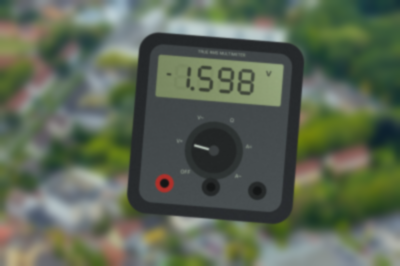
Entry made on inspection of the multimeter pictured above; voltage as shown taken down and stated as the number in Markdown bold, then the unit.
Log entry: **-1.598** V
